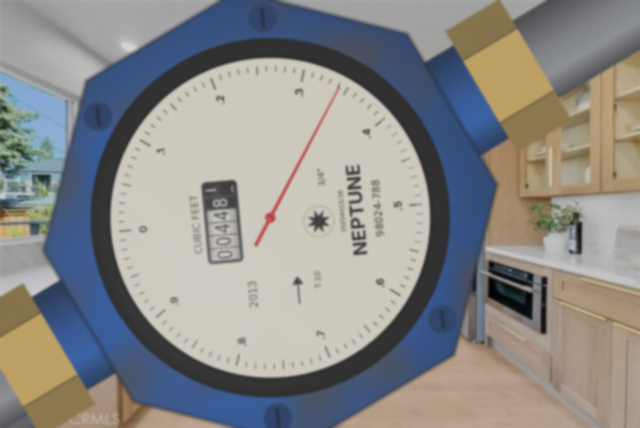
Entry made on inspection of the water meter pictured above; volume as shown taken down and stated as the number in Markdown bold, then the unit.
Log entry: **4481.34** ft³
